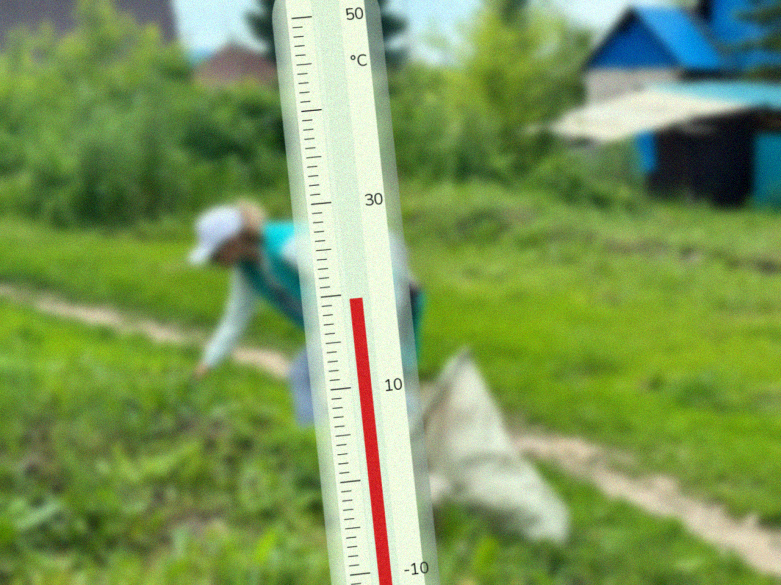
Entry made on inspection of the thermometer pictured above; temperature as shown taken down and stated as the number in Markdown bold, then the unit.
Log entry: **19.5** °C
